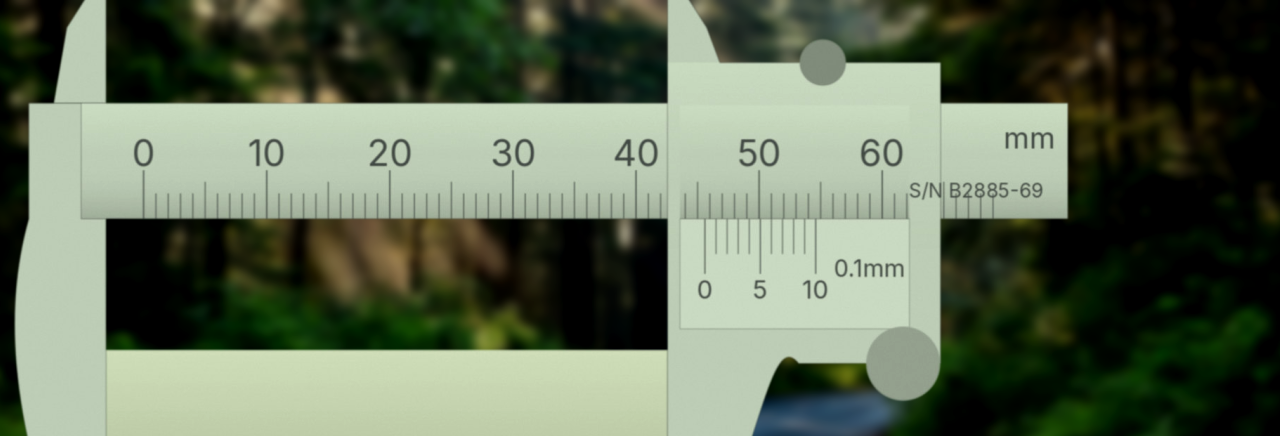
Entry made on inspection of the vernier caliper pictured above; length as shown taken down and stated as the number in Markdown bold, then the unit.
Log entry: **45.6** mm
